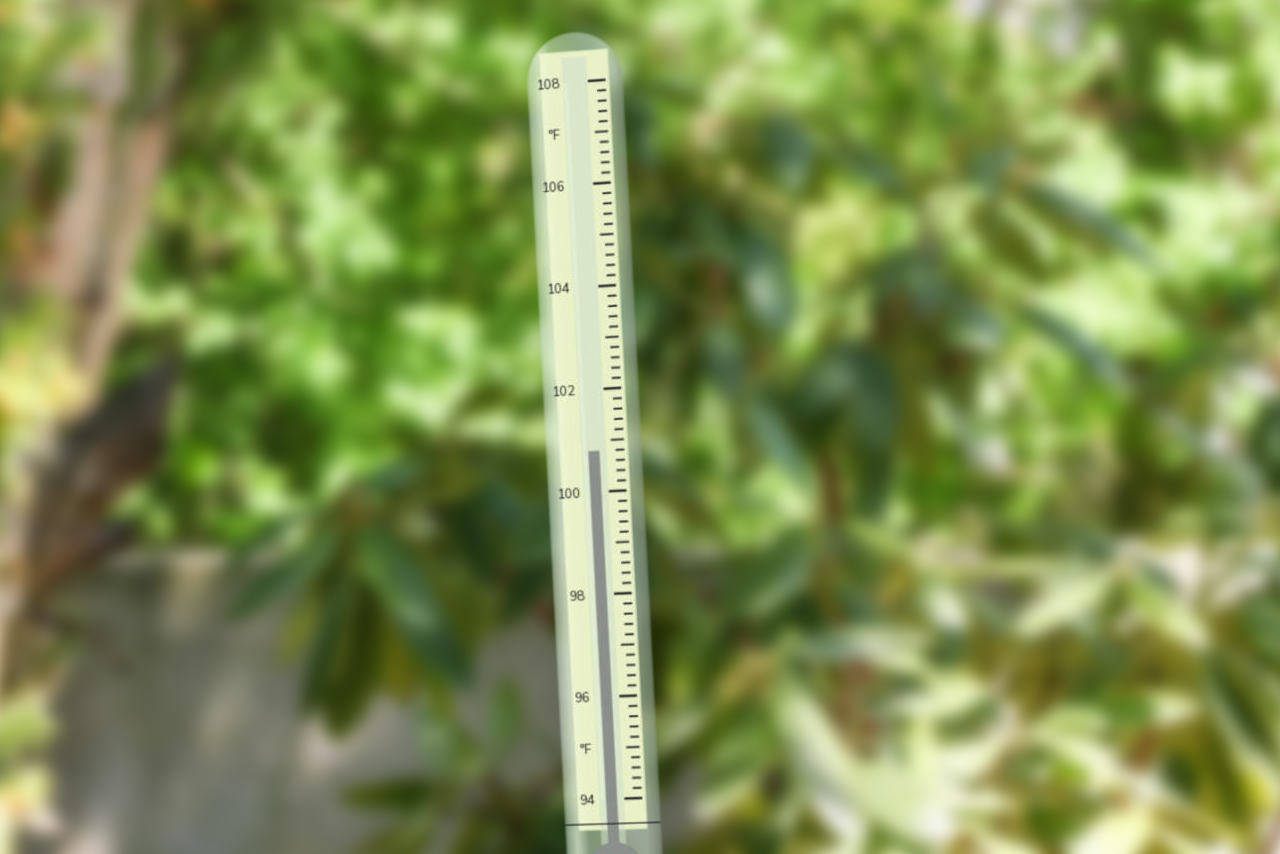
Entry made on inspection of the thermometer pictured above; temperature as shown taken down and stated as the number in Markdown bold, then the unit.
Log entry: **100.8** °F
